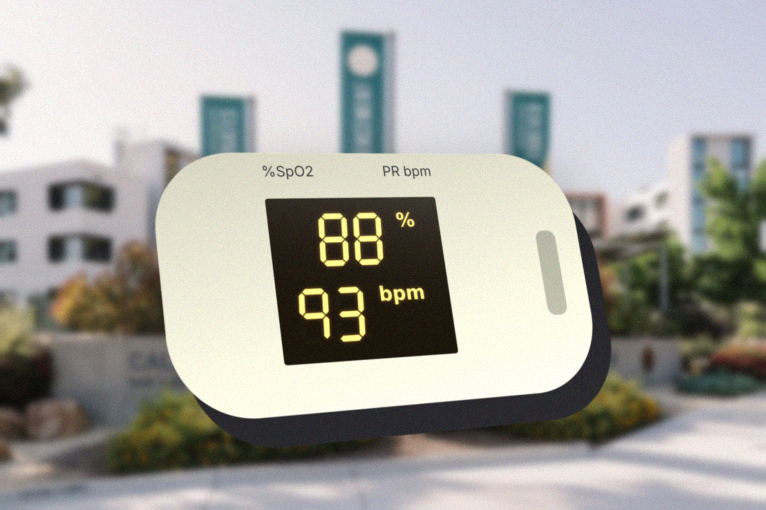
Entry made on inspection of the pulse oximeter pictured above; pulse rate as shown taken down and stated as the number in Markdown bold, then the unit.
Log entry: **93** bpm
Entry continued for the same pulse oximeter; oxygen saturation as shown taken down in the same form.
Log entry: **88** %
